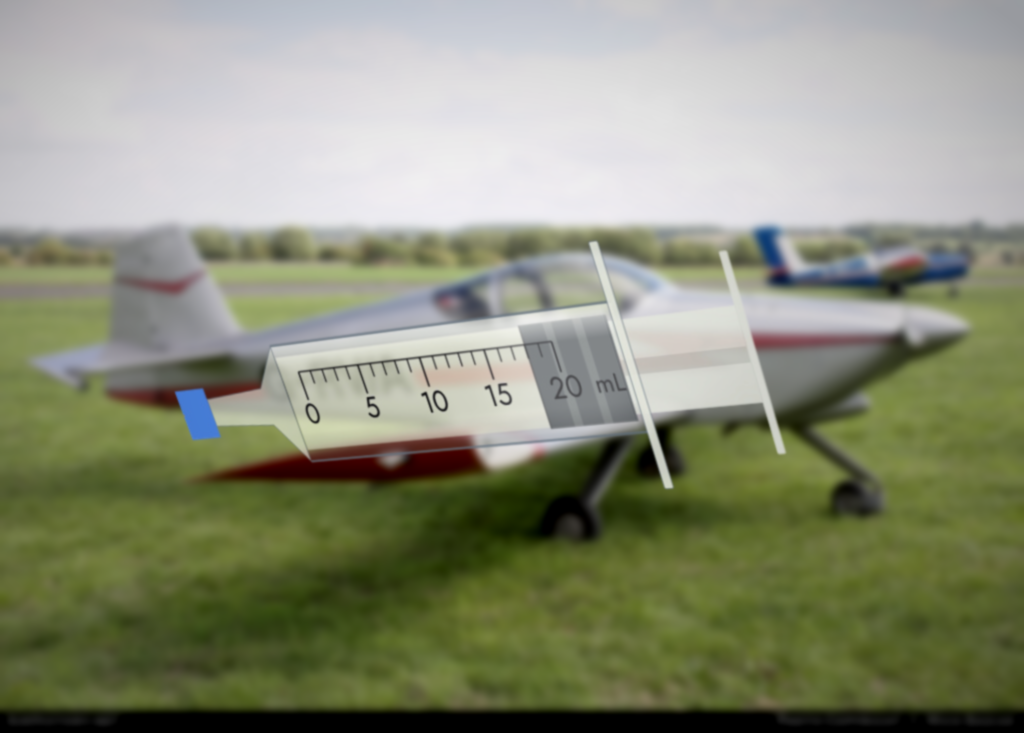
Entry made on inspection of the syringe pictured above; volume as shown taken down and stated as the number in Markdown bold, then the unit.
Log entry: **18** mL
